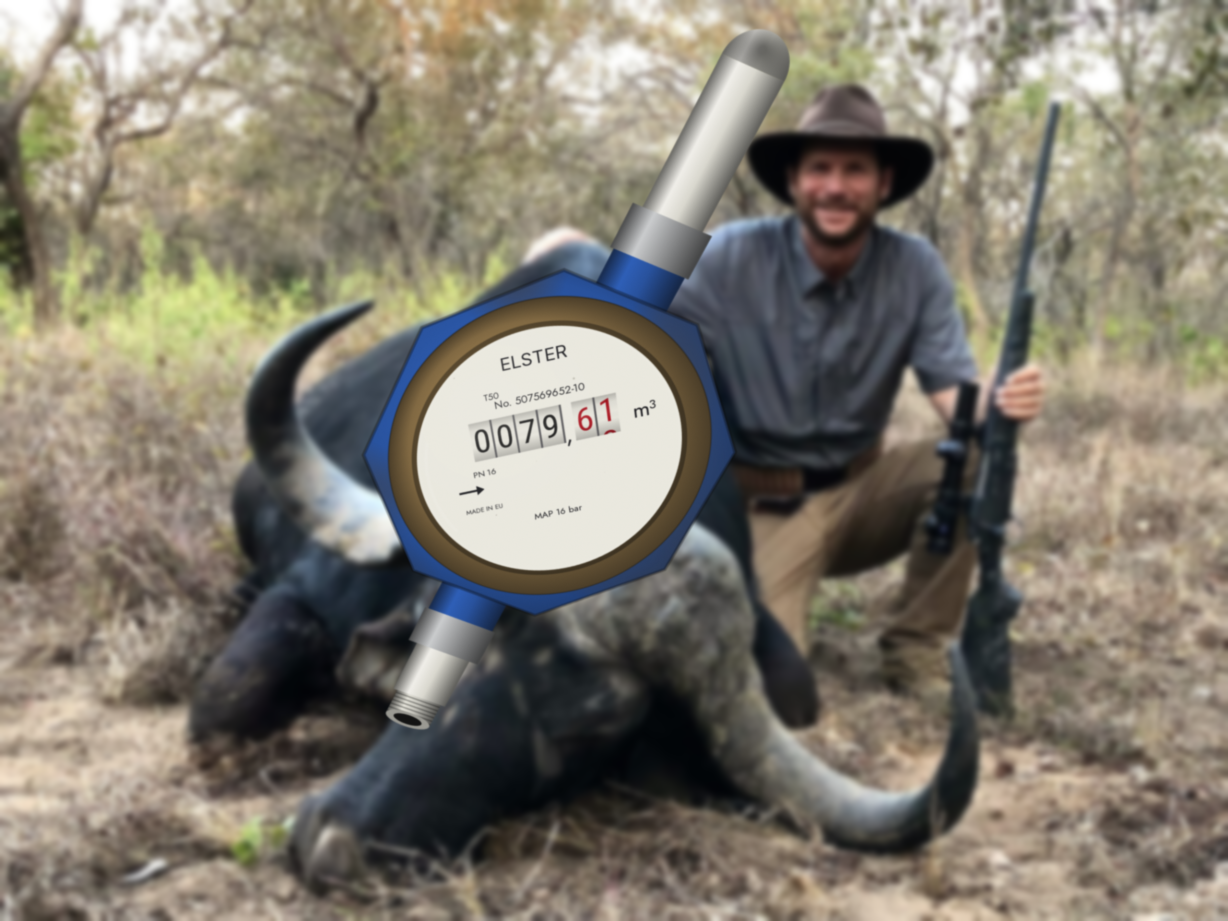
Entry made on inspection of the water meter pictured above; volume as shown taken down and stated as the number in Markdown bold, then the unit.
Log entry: **79.61** m³
